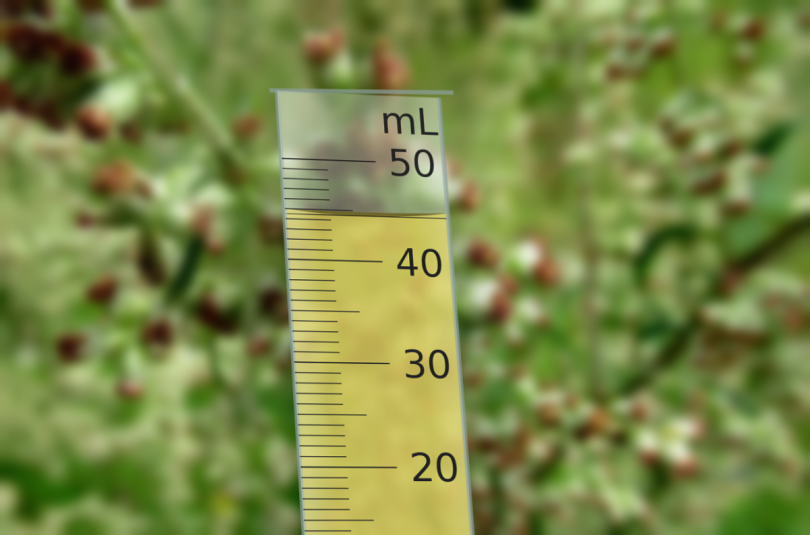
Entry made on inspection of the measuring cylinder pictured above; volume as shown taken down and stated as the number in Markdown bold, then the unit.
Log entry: **44.5** mL
